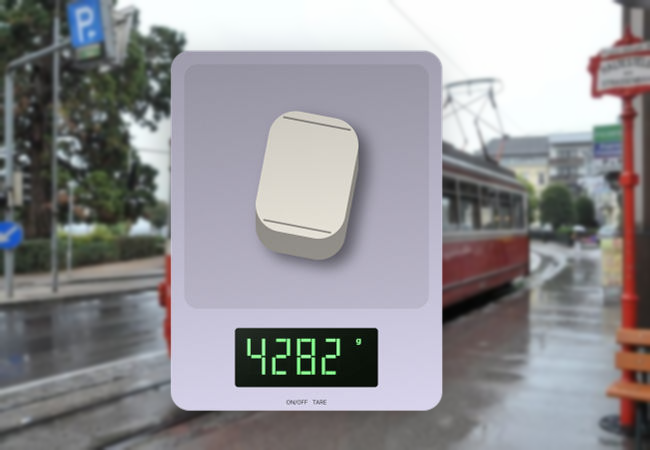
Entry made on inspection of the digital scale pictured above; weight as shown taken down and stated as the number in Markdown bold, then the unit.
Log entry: **4282** g
